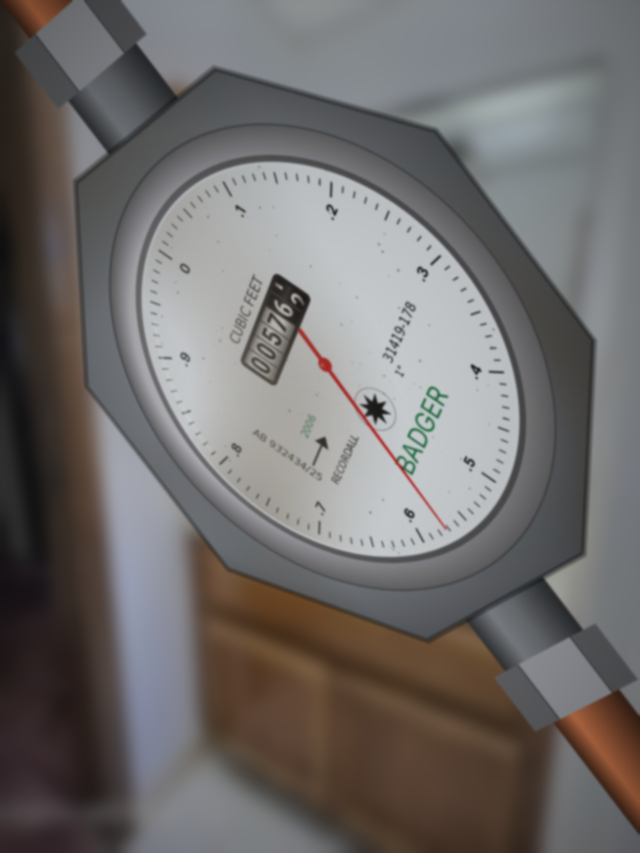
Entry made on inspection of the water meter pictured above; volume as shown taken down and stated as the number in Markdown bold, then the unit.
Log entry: **5761.57** ft³
